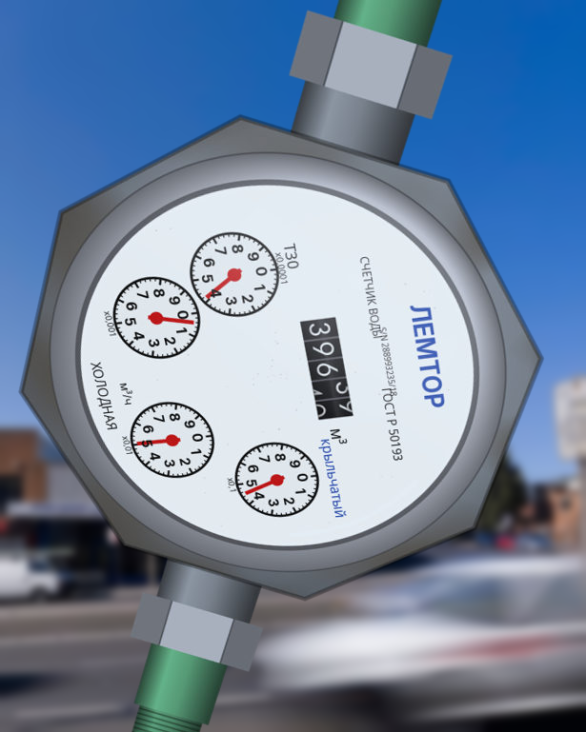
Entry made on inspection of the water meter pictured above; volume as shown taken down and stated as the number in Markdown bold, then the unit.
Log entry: **39639.4504** m³
